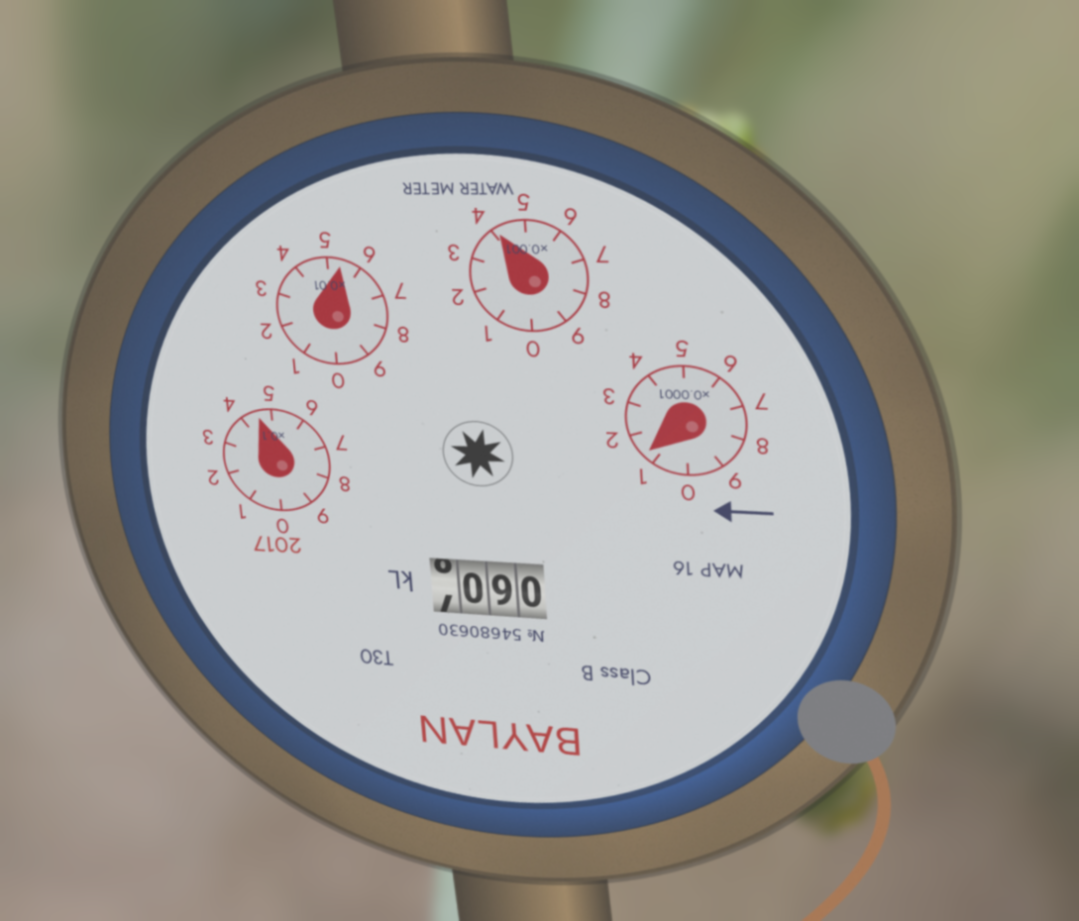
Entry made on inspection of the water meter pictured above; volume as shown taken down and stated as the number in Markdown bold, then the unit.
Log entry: **607.4541** kL
